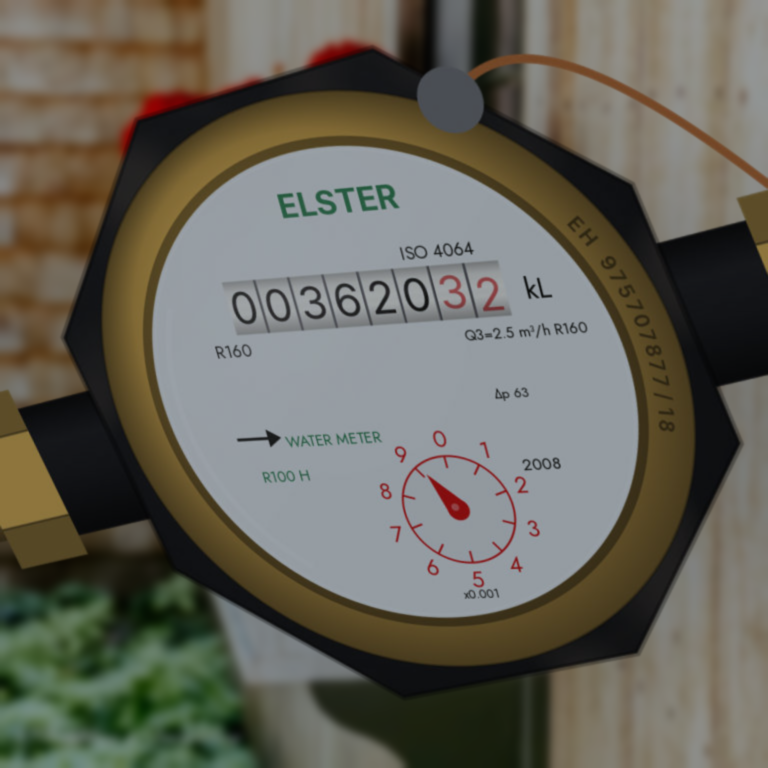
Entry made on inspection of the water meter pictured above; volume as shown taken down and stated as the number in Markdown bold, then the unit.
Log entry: **3620.319** kL
